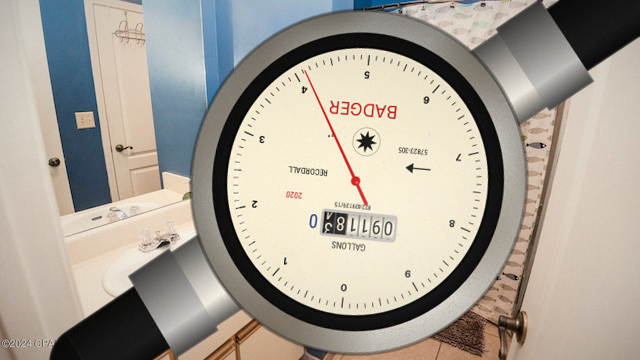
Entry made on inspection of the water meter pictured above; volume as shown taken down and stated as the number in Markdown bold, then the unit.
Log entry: **911834.1** gal
